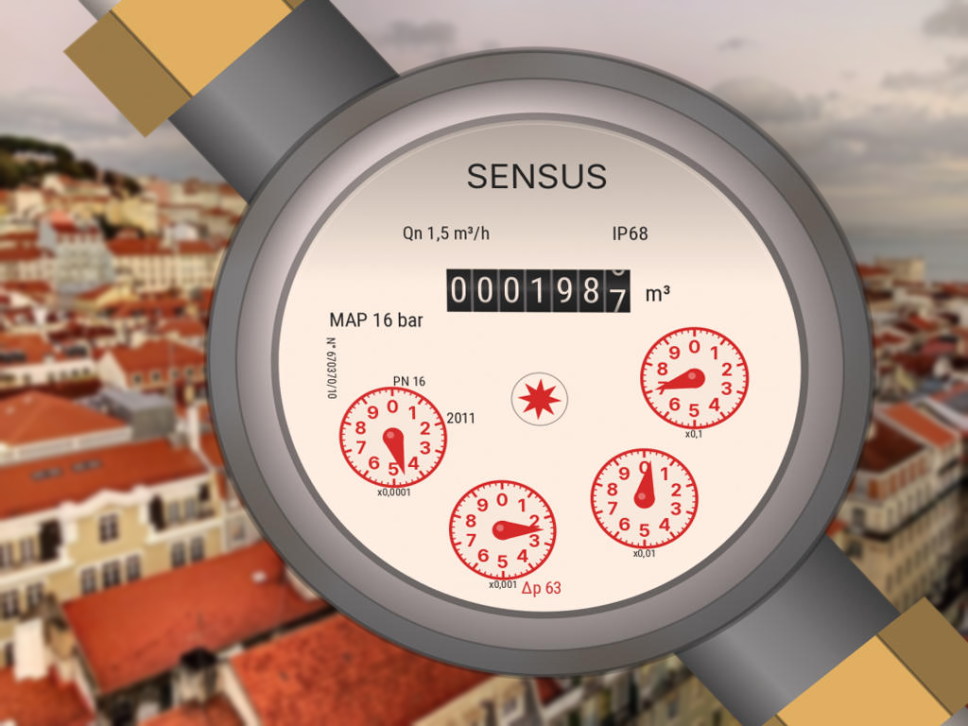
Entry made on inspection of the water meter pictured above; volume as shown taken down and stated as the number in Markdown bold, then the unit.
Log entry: **1986.7024** m³
